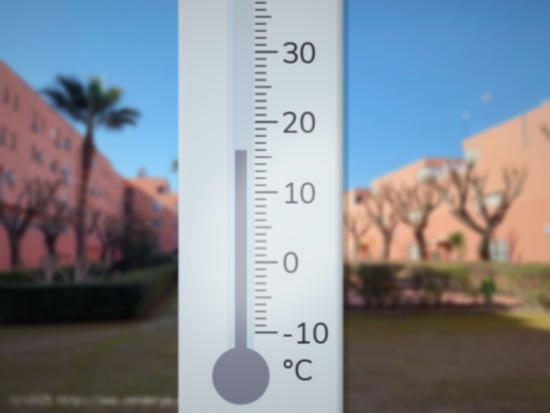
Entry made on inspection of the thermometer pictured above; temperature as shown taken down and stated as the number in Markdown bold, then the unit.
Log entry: **16** °C
